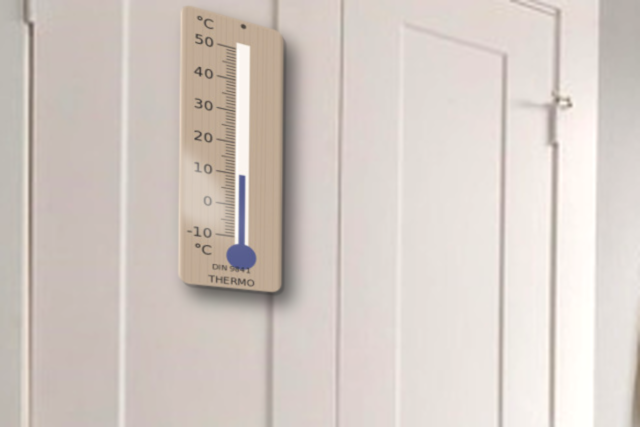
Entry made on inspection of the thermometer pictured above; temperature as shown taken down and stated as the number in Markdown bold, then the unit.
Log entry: **10** °C
